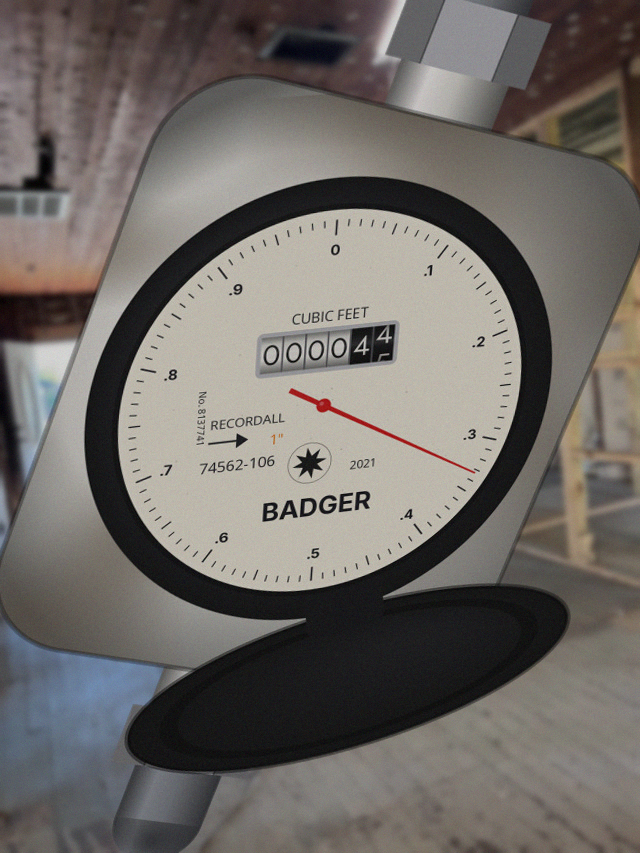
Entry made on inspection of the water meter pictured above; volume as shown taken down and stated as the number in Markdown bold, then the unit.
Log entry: **44.33** ft³
